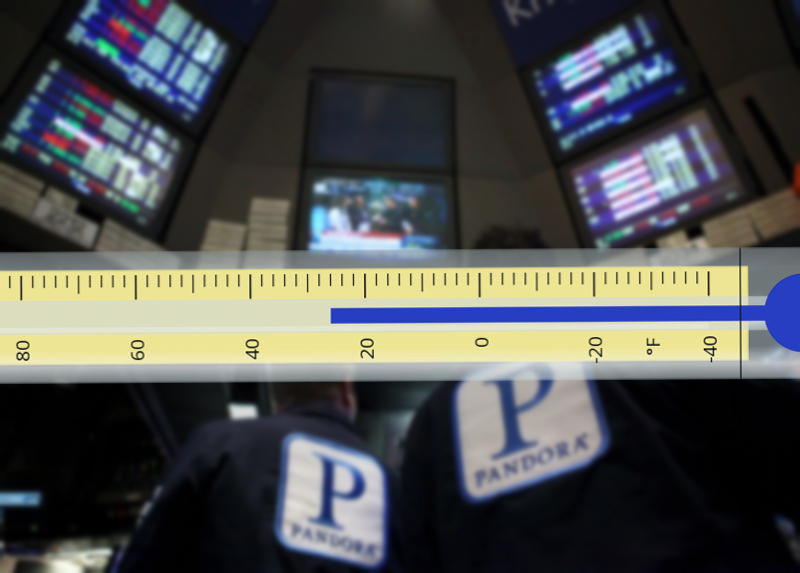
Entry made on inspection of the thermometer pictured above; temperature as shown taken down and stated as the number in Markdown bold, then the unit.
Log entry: **26** °F
